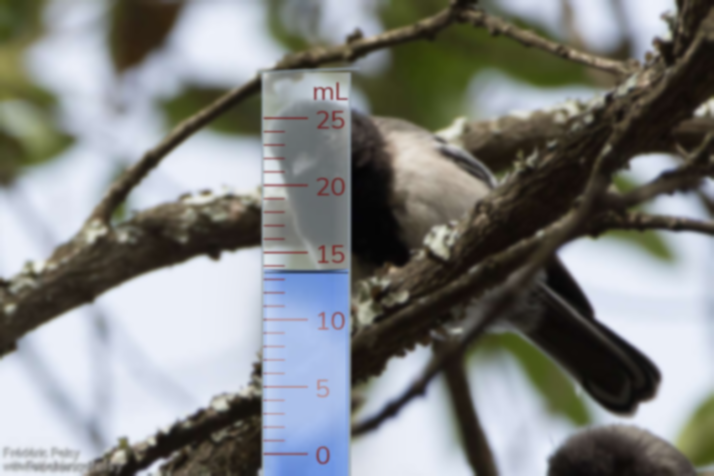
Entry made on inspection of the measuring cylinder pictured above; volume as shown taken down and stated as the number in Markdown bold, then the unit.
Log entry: **13.5** mL
